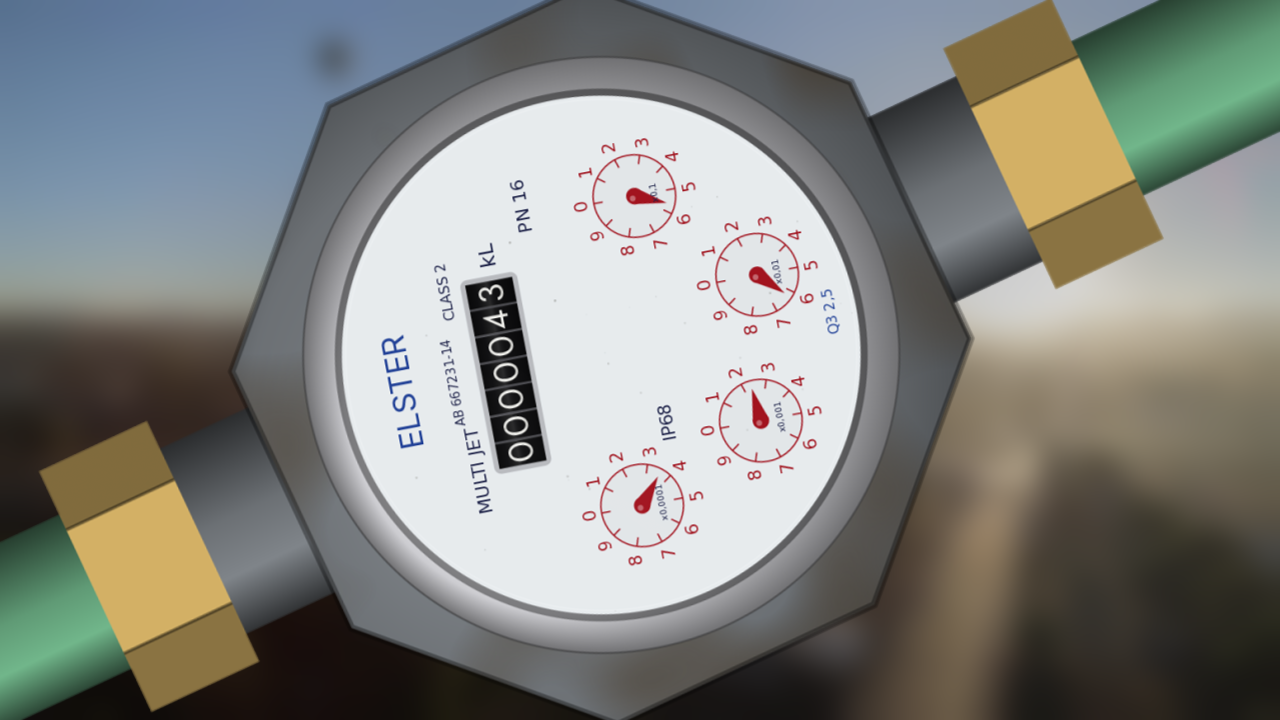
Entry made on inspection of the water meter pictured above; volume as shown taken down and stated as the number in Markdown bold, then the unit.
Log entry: **43.5623** kL
